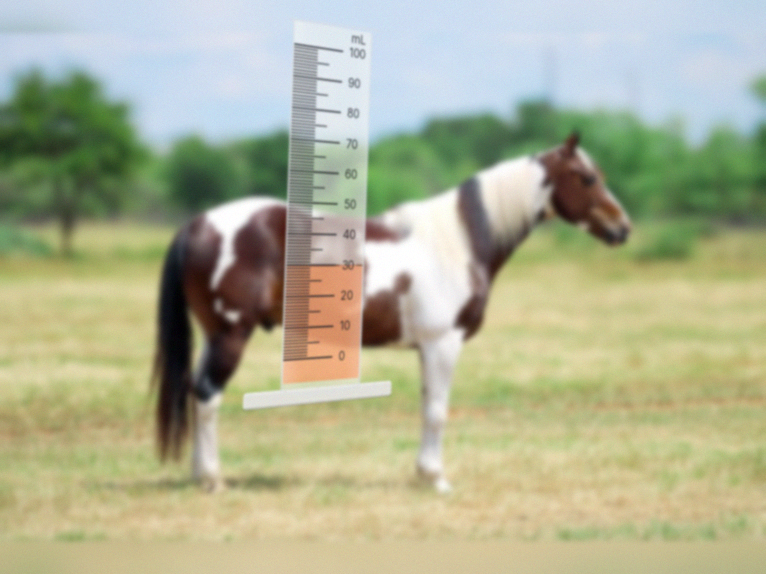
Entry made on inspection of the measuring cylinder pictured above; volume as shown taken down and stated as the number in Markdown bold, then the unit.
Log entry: **30** mL
